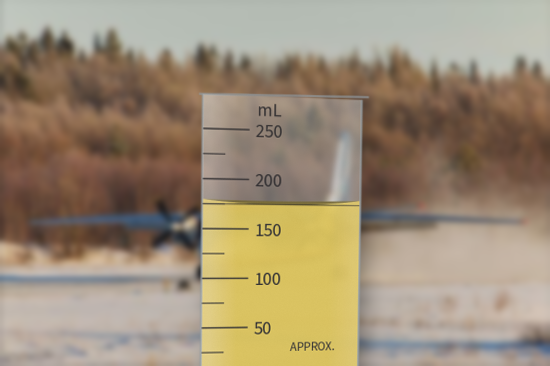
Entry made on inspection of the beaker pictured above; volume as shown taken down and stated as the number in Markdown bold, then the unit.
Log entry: **175** mL
